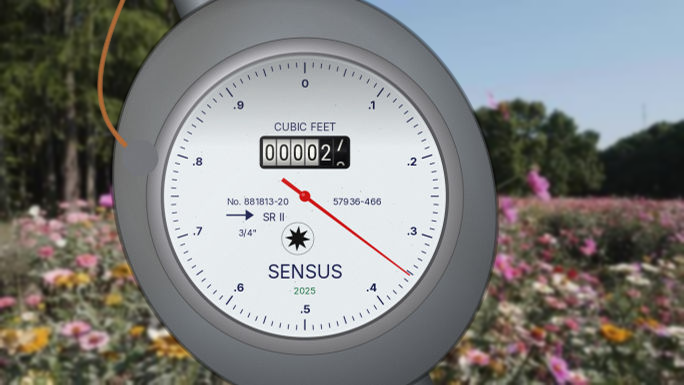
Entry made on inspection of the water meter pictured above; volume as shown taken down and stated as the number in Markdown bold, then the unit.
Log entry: **27.35** ft³
